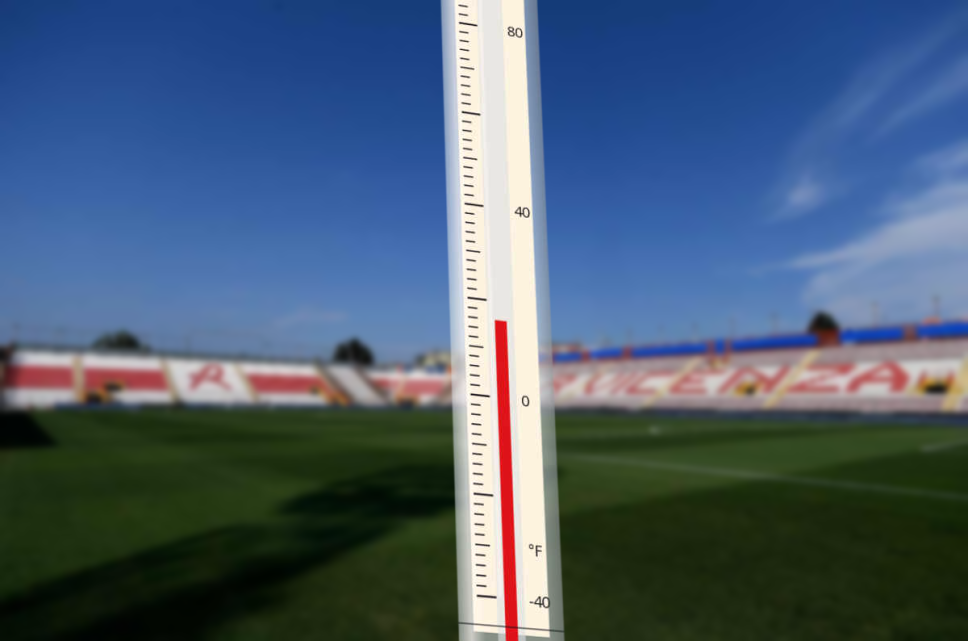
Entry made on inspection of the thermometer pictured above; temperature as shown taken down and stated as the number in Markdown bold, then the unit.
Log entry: **16** °F
